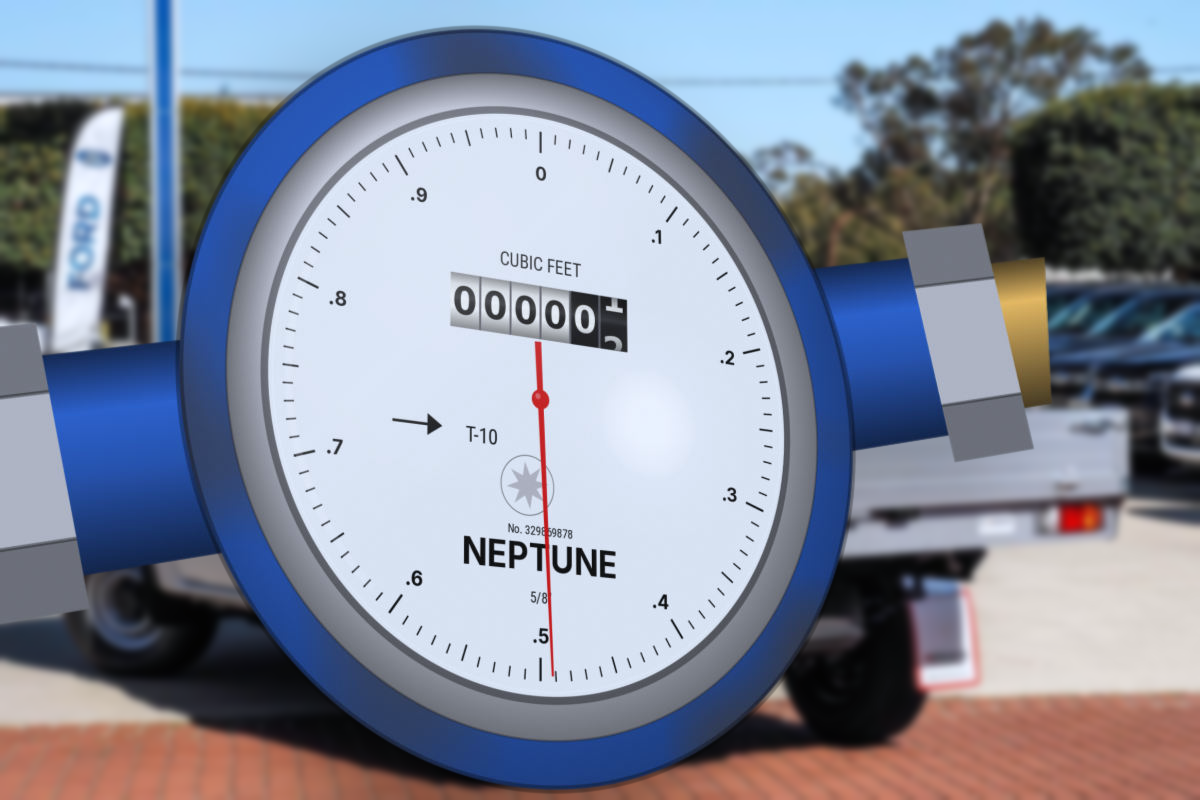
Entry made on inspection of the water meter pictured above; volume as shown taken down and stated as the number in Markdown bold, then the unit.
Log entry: **1.49** ft³
